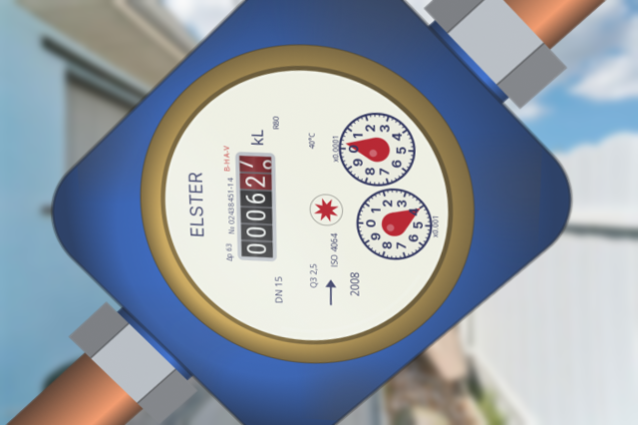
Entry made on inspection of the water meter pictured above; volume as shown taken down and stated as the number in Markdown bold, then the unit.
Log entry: **6.2740** kL
